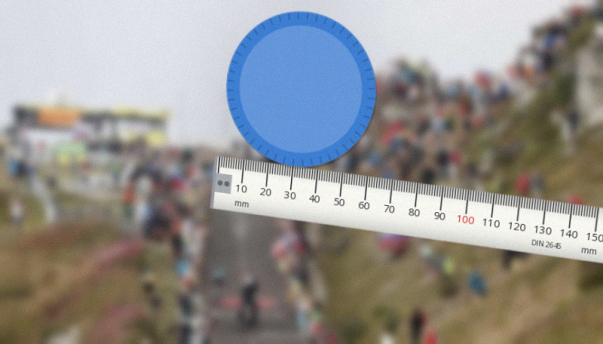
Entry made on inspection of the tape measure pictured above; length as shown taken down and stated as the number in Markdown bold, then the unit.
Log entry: **60** mm
